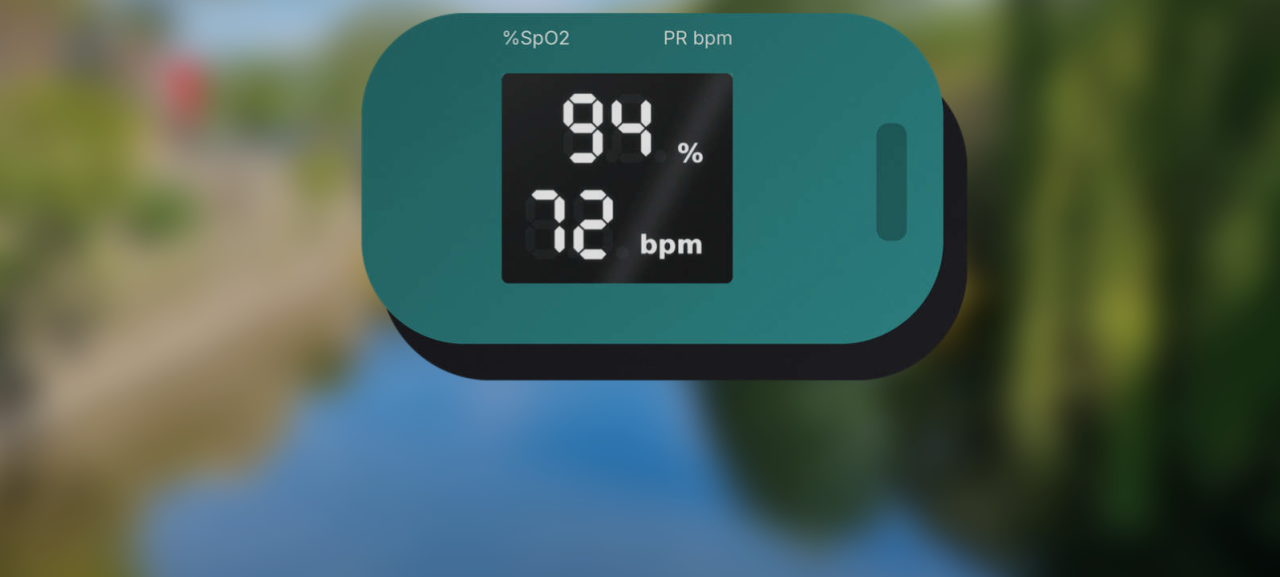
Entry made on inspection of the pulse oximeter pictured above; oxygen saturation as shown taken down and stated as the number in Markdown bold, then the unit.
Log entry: **94** %
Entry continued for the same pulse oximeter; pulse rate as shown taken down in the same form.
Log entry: **72** bpm
